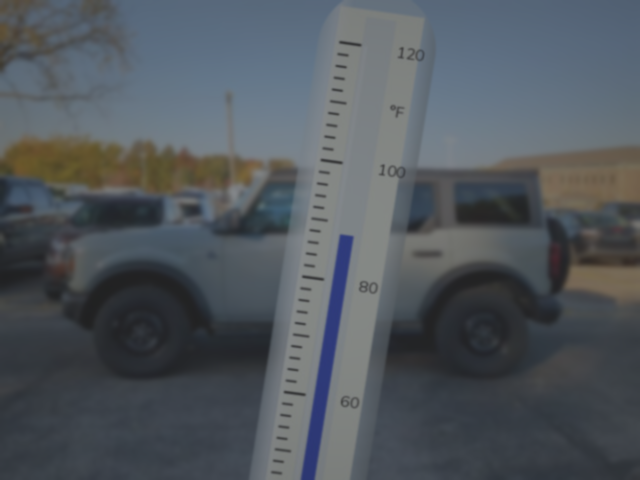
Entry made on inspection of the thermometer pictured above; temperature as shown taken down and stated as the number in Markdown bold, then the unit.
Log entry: **88** °F
